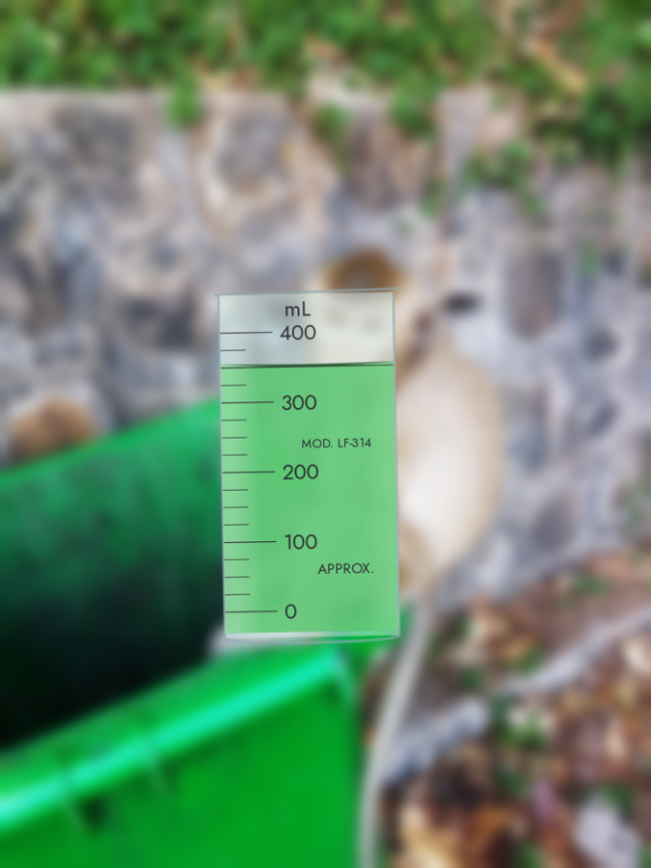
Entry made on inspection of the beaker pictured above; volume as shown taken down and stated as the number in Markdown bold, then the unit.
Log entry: **350** mL
